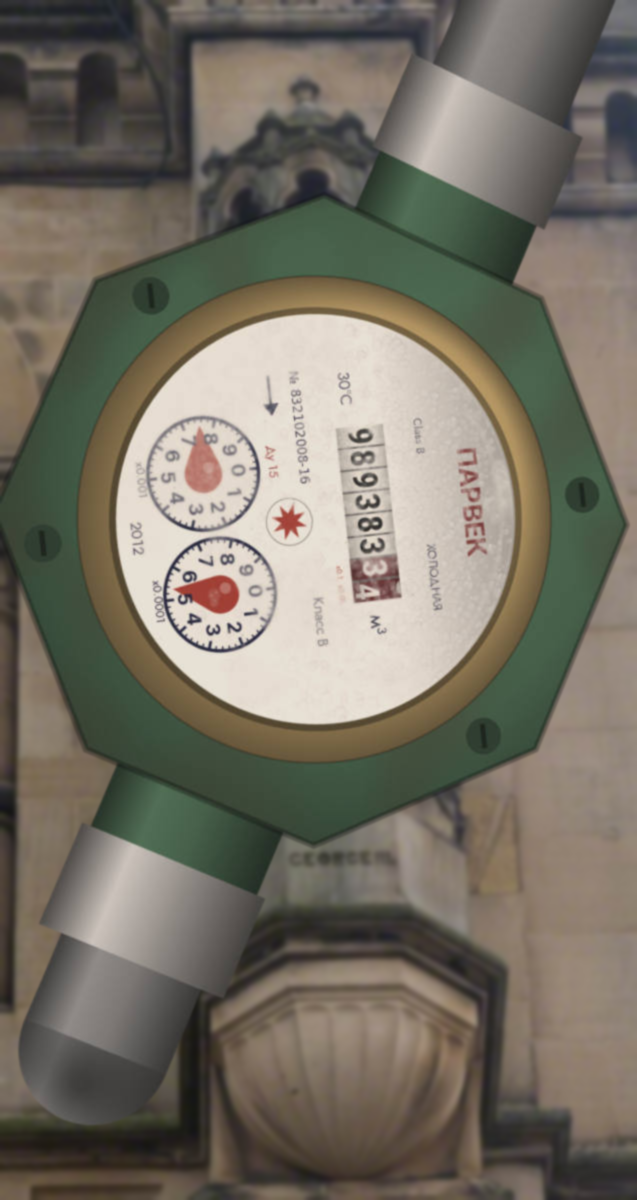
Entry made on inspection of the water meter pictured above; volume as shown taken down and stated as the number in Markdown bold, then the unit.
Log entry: **989383.3375** m³
